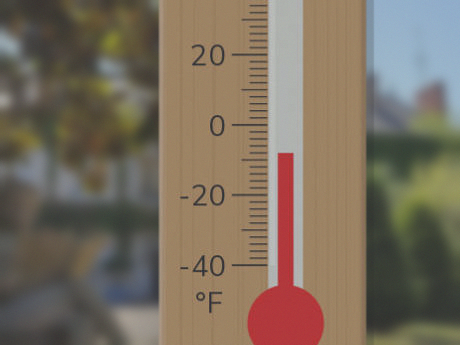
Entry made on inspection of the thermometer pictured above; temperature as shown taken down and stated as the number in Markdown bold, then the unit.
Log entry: **-8** °F
